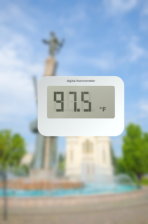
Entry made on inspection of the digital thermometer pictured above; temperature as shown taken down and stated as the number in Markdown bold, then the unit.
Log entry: **97.5** °F
